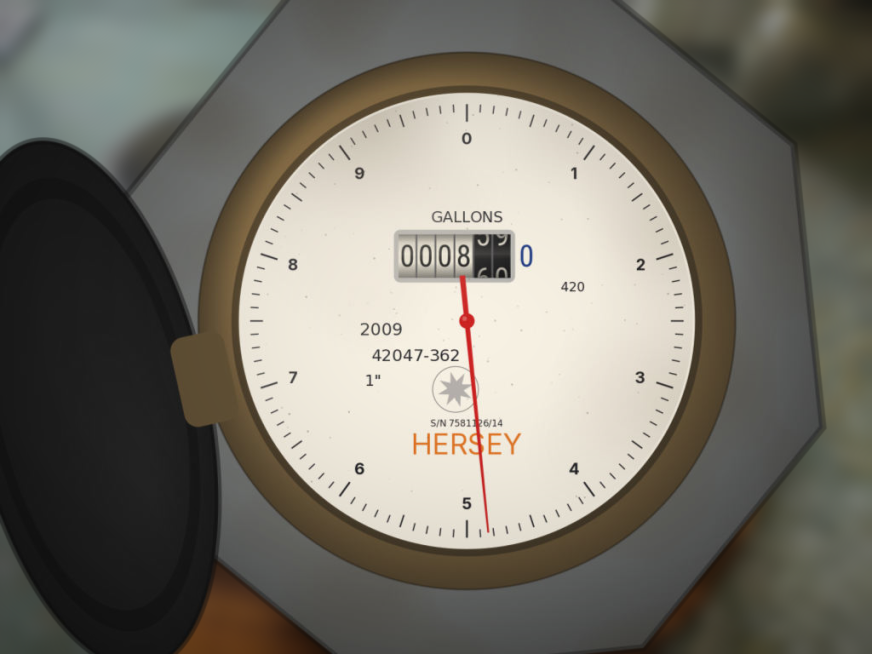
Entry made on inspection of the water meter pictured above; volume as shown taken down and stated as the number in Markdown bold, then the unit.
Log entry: **8594.8** gal
